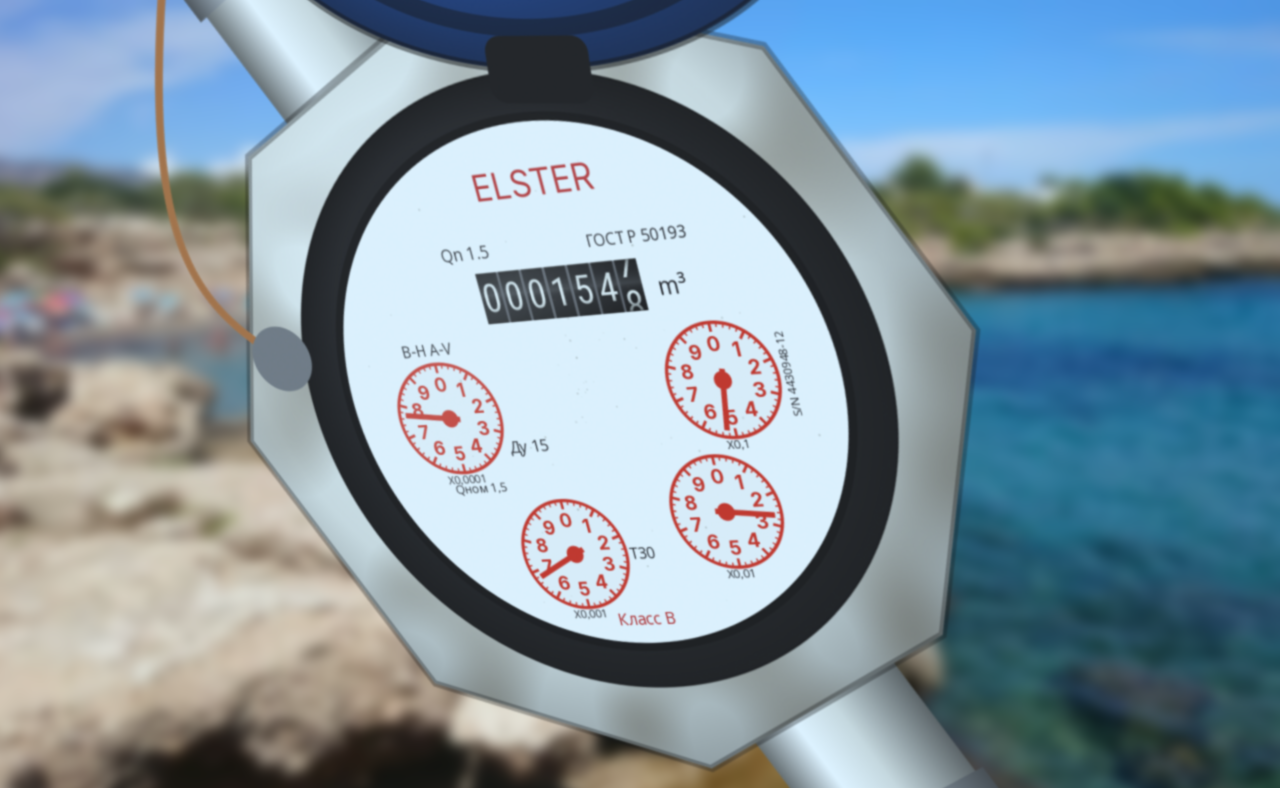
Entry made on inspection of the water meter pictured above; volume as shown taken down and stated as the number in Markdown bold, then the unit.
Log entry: **1547.5267** m³
